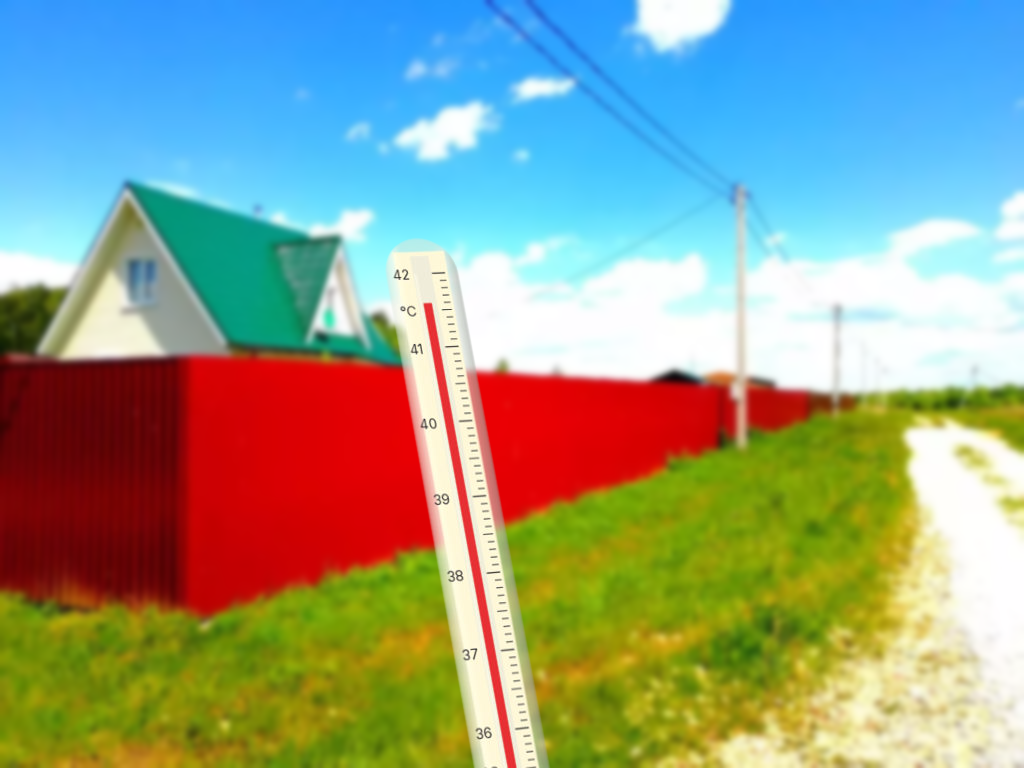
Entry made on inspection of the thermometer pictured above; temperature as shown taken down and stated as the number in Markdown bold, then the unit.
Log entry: **41.6** °C
